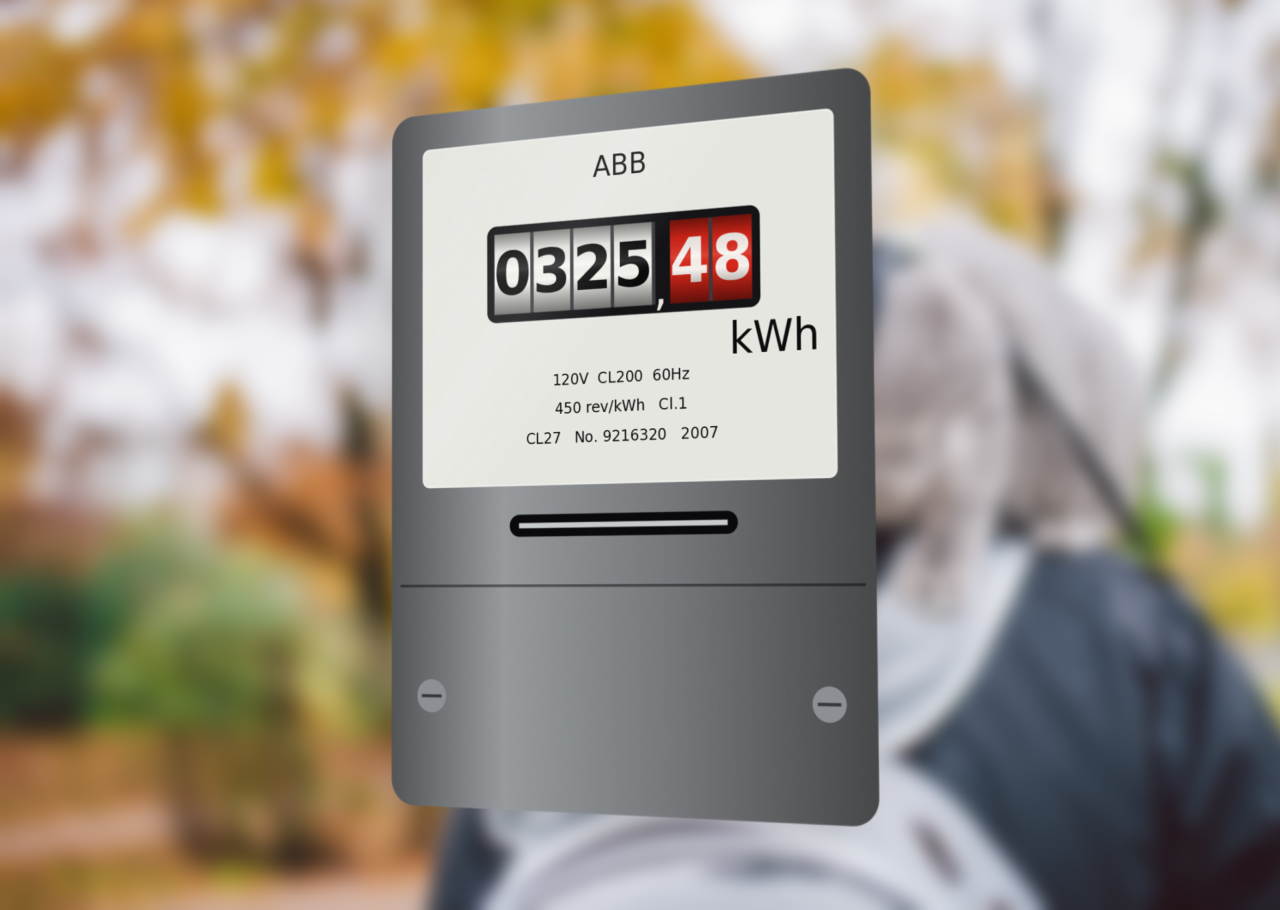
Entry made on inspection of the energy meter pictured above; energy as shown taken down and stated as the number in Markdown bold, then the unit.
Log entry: **325.48** kWh
